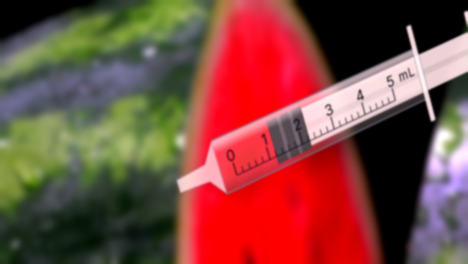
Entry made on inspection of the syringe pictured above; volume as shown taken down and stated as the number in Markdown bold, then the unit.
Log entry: **1.2** mL
